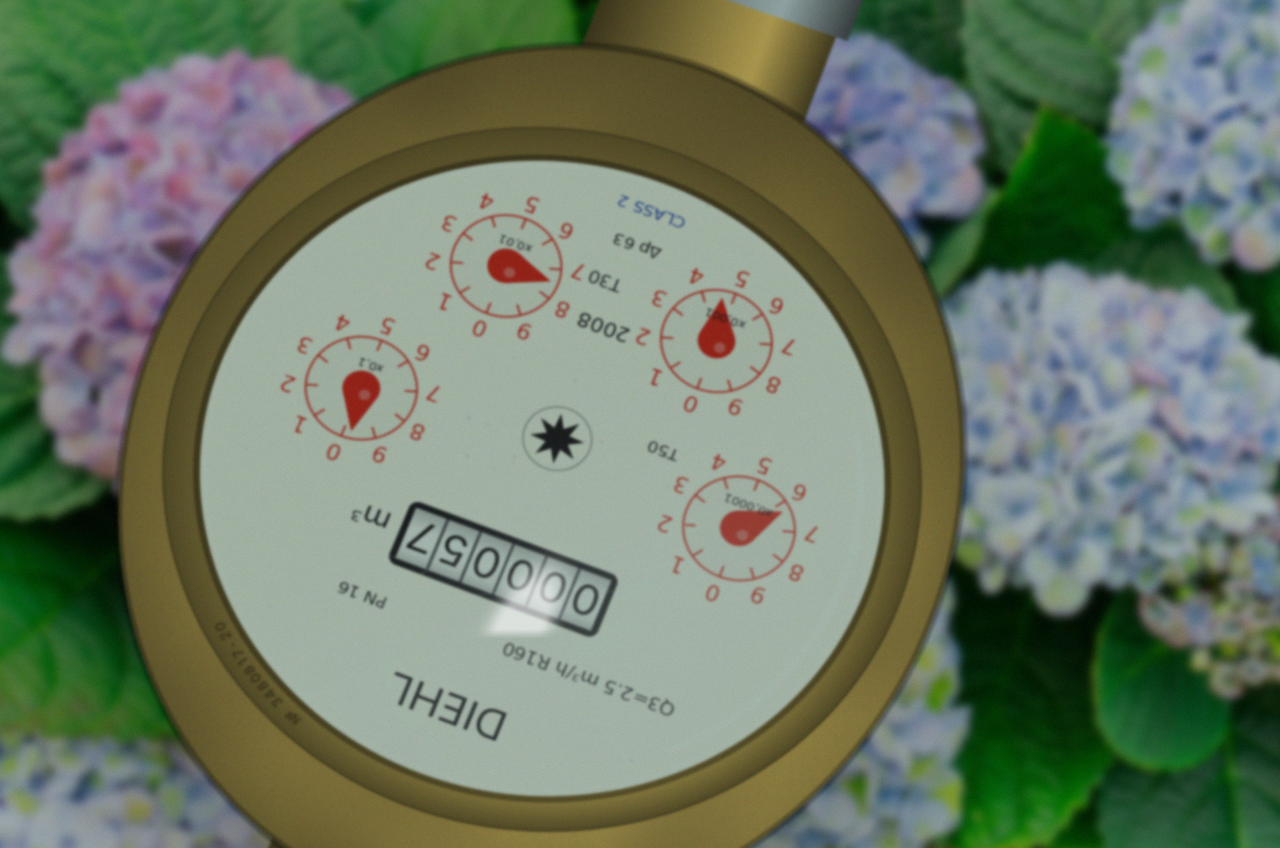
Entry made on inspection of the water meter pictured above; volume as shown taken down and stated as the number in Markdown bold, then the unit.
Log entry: **56.9746** m³
